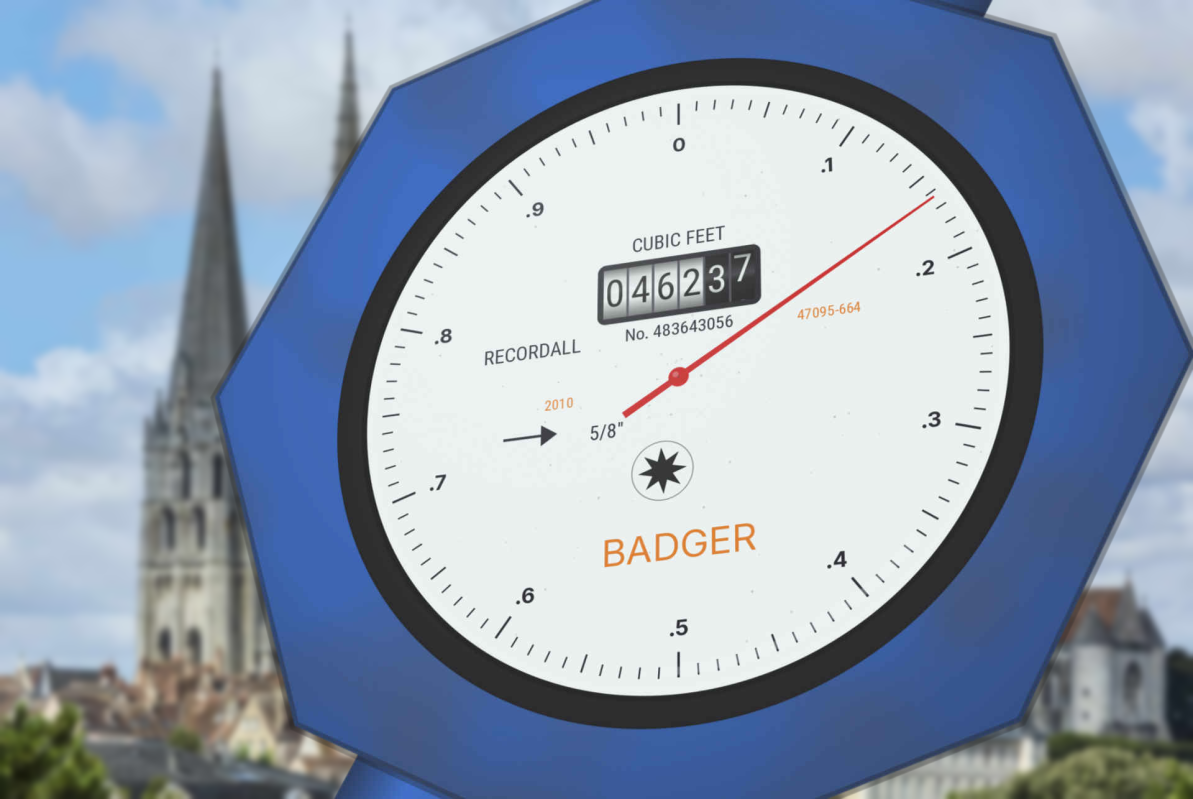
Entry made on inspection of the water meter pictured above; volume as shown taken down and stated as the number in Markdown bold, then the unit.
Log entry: **46237.16** ft³
